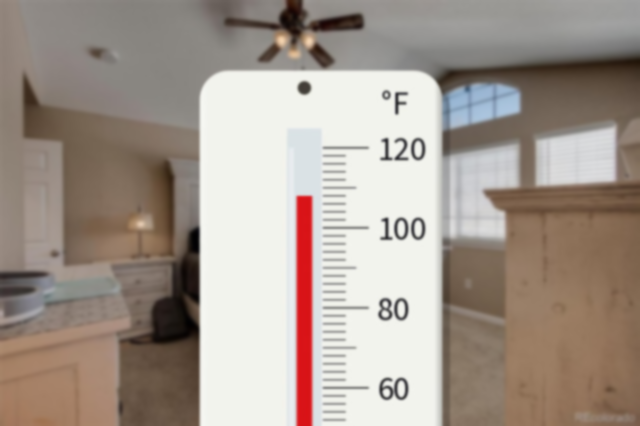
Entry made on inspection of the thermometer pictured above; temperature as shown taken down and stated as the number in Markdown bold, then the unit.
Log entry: **108** °F
